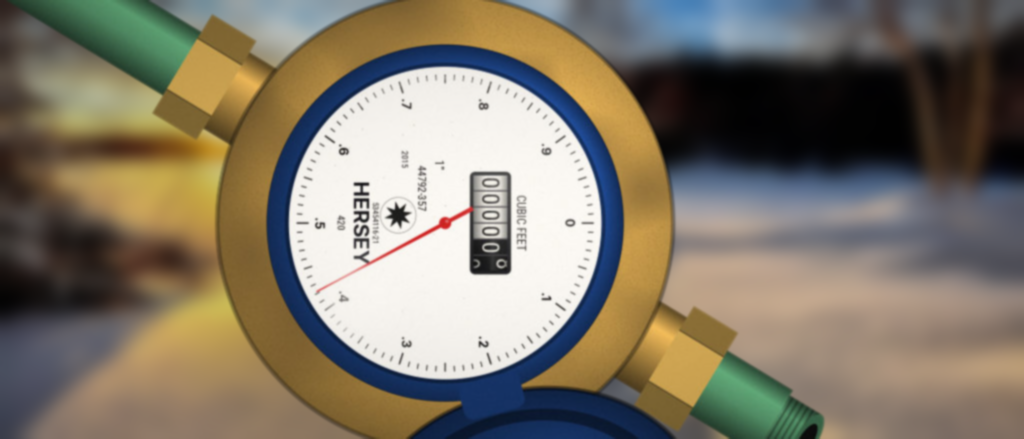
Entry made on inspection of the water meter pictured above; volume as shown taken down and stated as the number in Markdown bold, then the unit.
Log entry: **8.42** ft³
